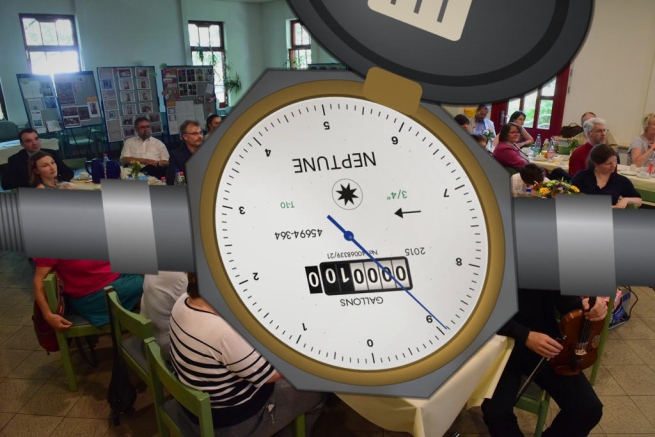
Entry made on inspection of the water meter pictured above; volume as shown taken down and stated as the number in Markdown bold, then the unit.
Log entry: **98.9** gal
